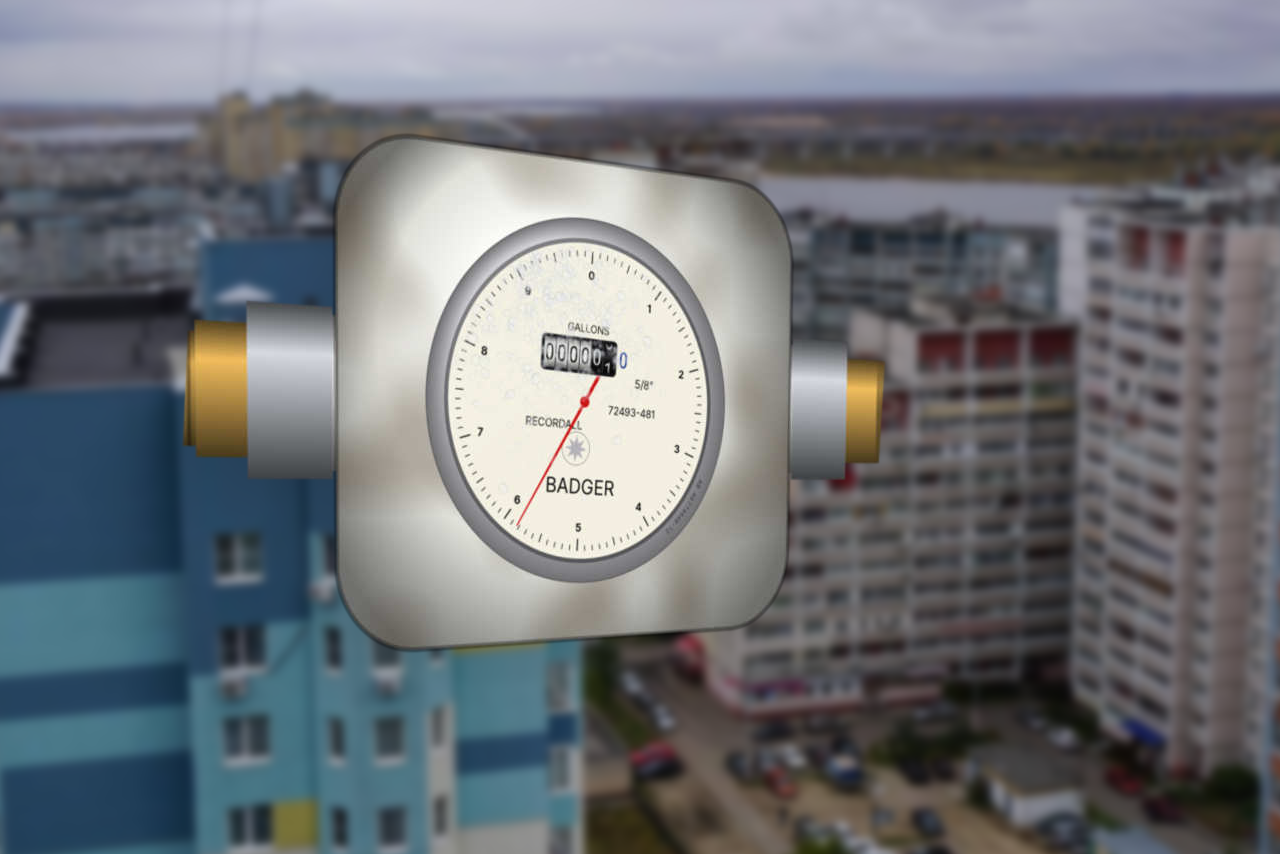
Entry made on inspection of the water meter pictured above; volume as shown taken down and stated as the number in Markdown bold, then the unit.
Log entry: **5.8** gal
